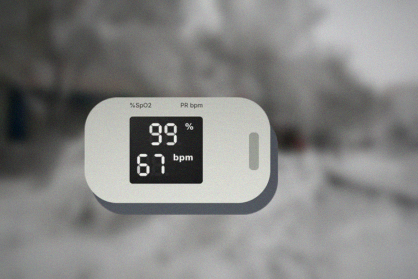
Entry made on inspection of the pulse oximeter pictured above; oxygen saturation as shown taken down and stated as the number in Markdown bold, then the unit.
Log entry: **99** %
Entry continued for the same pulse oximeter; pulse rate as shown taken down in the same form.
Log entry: **67** bpm
